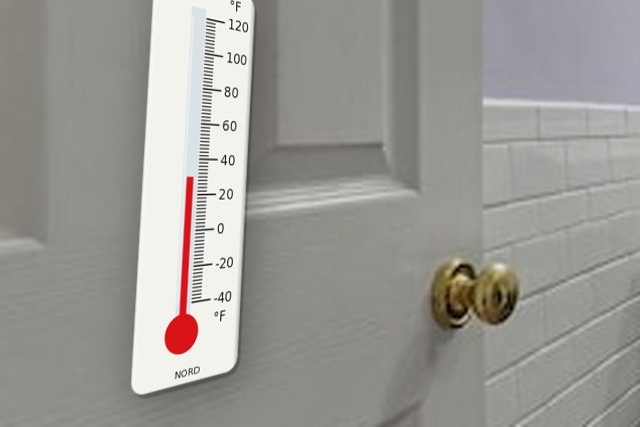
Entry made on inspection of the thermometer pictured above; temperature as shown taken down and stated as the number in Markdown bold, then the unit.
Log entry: **30** °F
